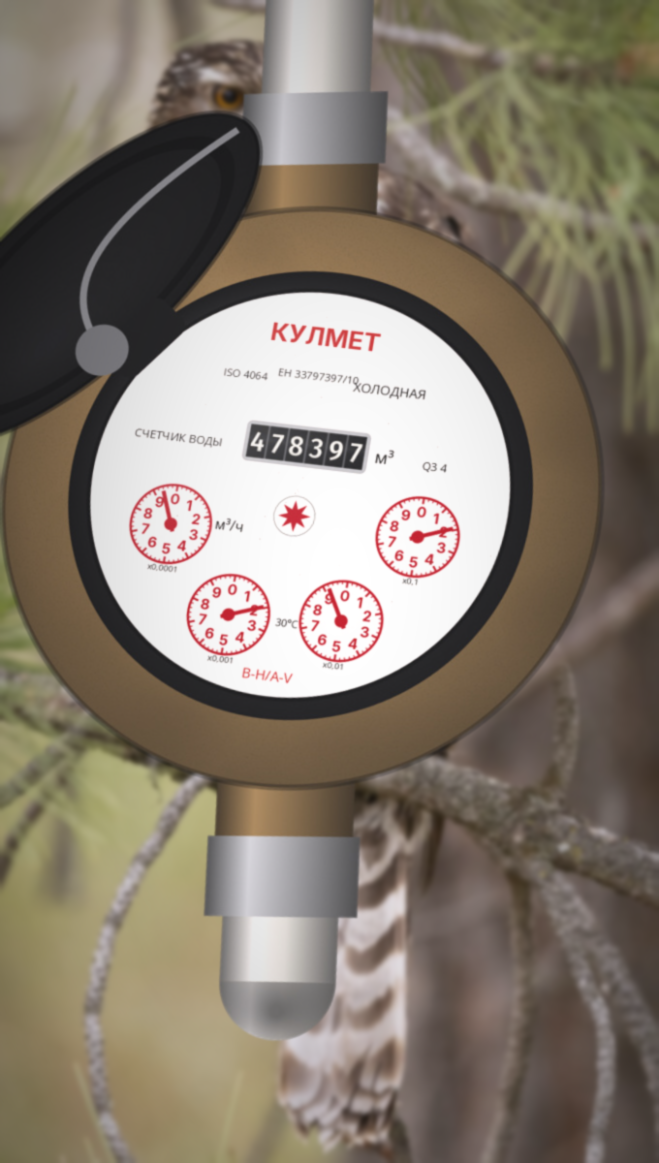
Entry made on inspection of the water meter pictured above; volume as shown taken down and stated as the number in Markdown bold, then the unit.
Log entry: **478397.1919** m³
